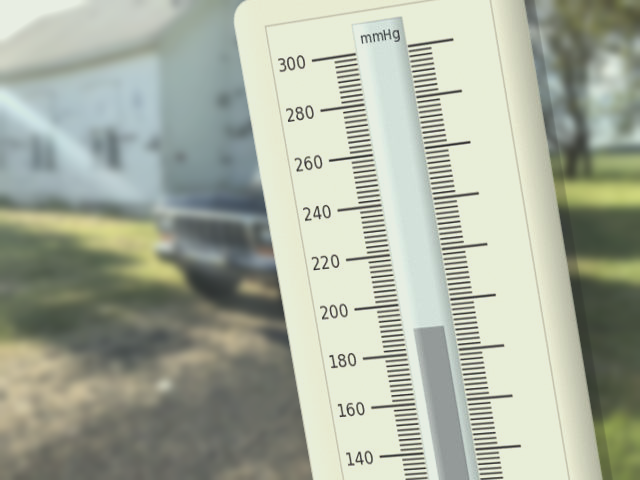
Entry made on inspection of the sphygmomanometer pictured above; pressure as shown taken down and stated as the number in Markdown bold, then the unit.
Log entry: **190** mmHg
